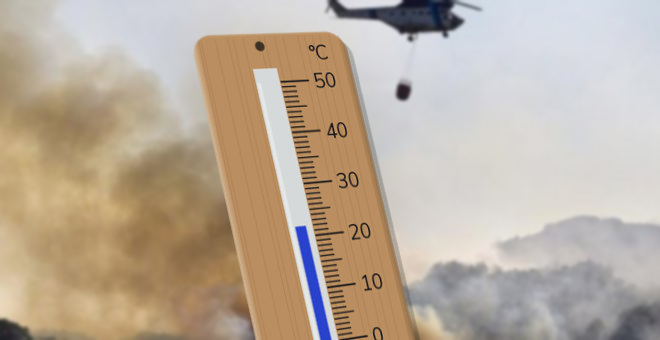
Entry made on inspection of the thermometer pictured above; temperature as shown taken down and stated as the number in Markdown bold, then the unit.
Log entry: **22** °C
